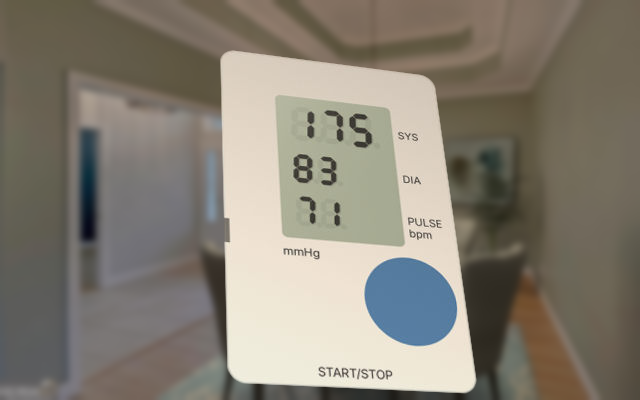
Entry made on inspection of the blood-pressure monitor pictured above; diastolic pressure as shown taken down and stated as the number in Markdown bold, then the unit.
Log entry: **83** mmHg
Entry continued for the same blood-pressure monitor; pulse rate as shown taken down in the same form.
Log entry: **71** bpm
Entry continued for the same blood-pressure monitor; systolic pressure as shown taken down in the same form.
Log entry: **175** mmHg
